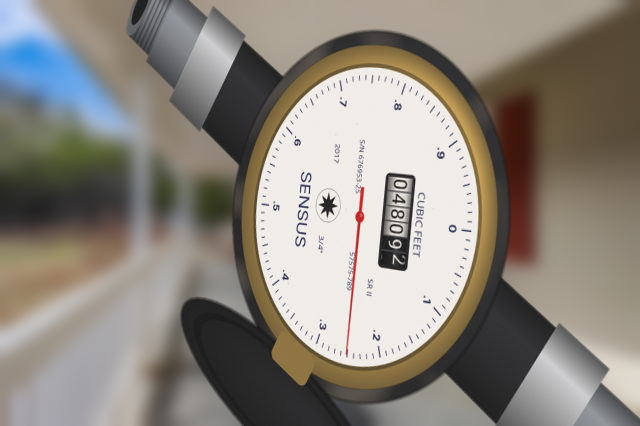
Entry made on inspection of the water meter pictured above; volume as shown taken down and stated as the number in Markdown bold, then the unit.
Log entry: **48092.25** ft³
